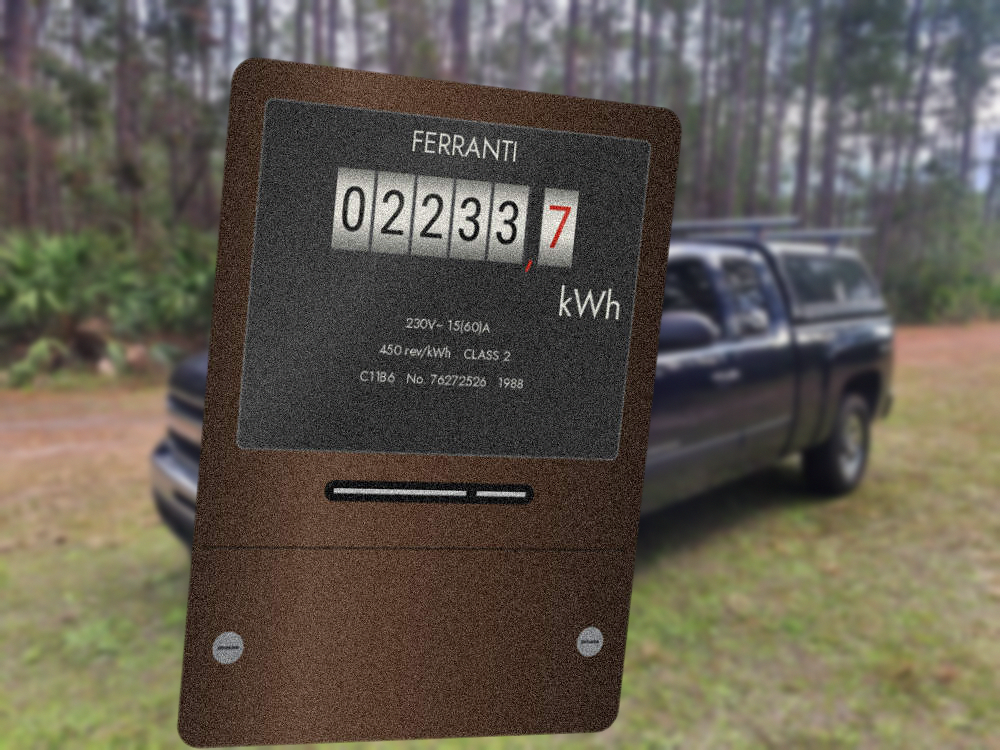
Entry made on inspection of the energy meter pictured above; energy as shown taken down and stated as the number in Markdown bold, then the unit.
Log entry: **2233.7** kWh
